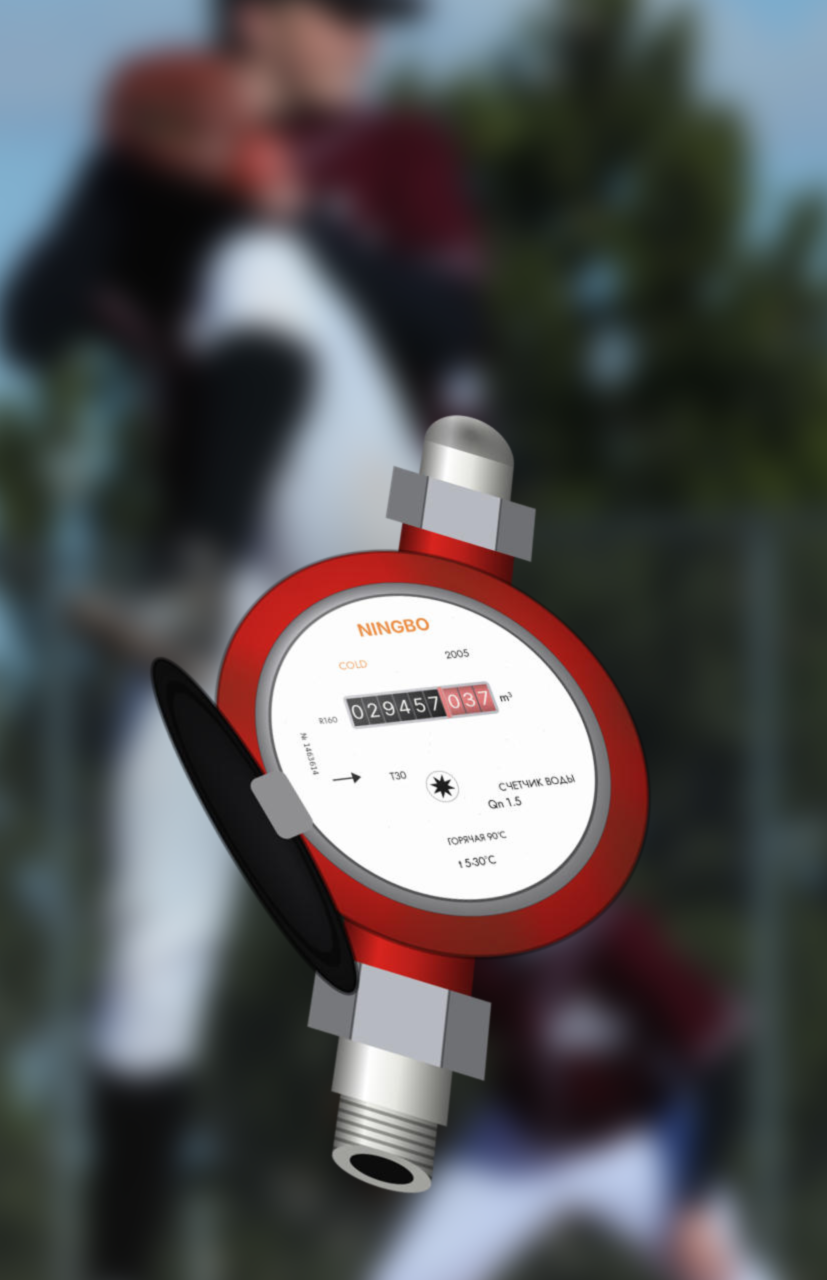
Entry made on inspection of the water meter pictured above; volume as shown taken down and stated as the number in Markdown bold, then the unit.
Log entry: **29457.037** m³
